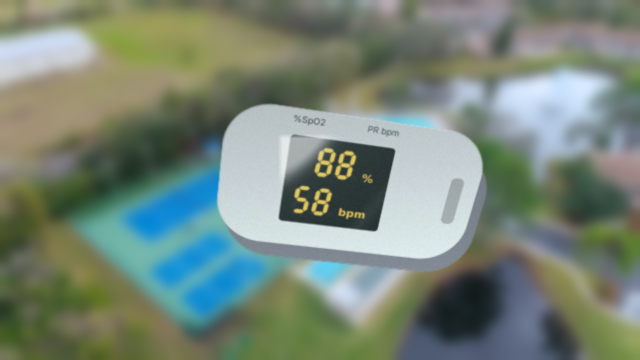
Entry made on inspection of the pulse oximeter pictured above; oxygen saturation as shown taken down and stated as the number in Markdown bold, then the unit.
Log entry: **88** %
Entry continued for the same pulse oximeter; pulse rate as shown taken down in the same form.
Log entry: **58** bpm
